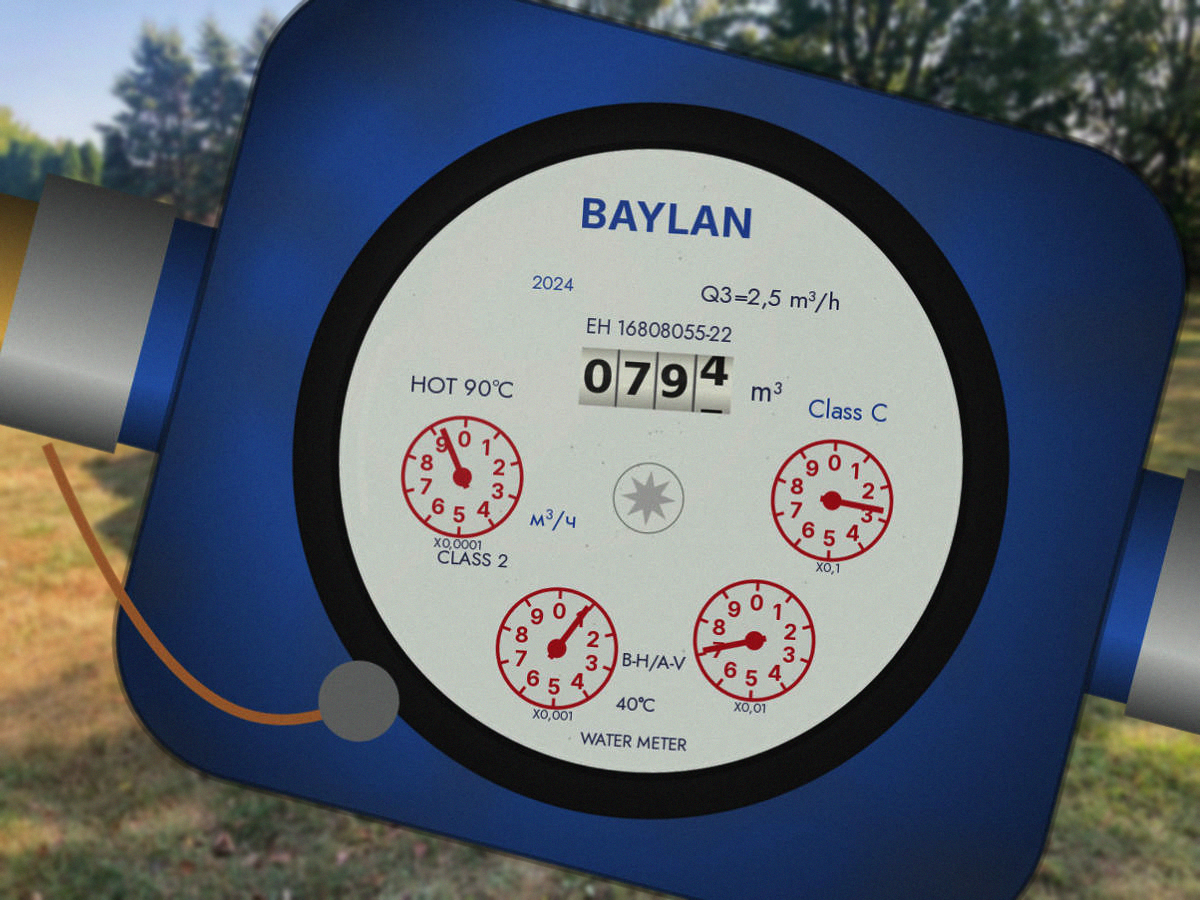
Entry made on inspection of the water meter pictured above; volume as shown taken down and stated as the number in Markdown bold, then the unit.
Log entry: **794.2709** m³
